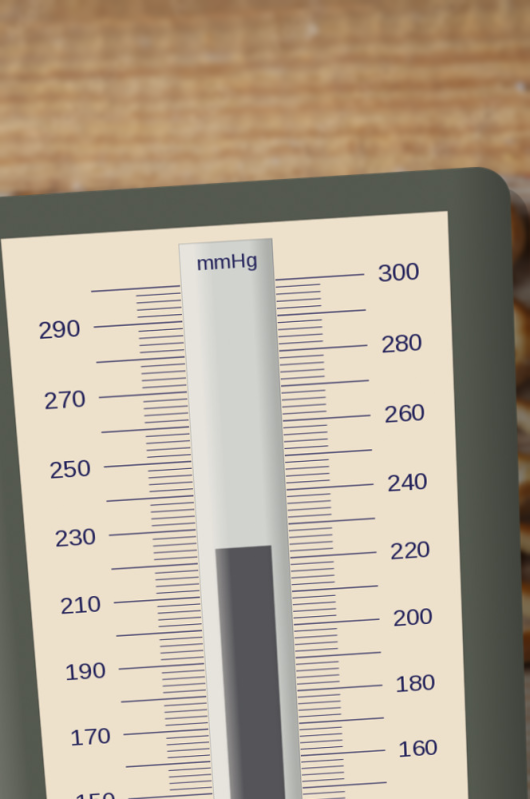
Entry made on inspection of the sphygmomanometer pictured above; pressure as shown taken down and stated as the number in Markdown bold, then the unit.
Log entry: **224** mmHg
